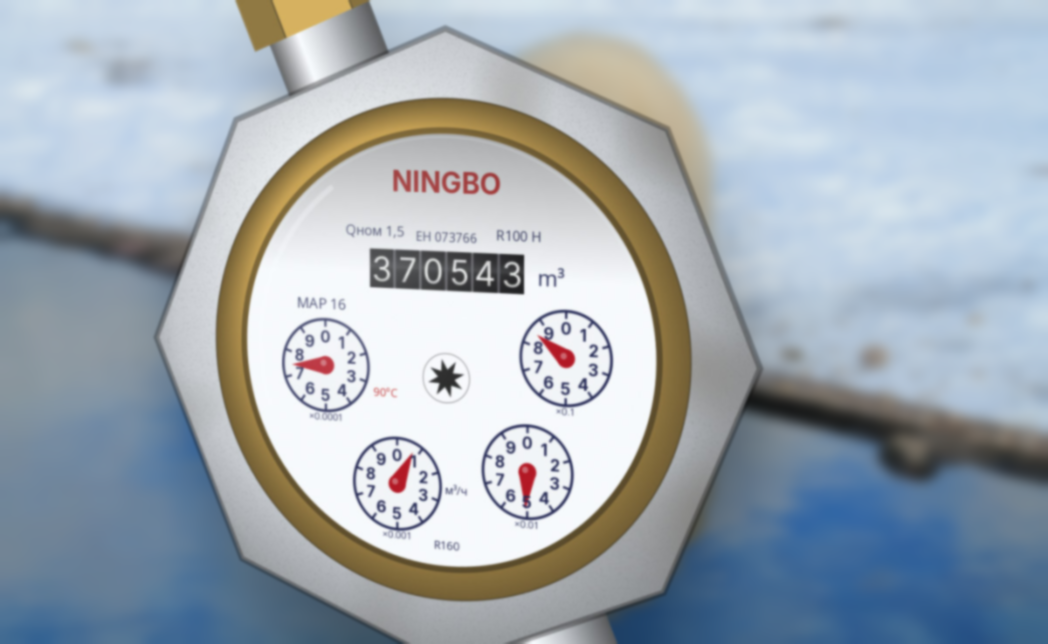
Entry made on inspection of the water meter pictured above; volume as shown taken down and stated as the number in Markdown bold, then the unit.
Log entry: **370543.8507** m³
